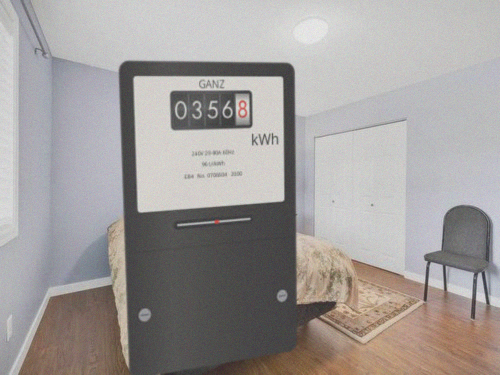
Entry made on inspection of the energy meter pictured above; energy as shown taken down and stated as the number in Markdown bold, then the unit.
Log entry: **356.8** kWh
